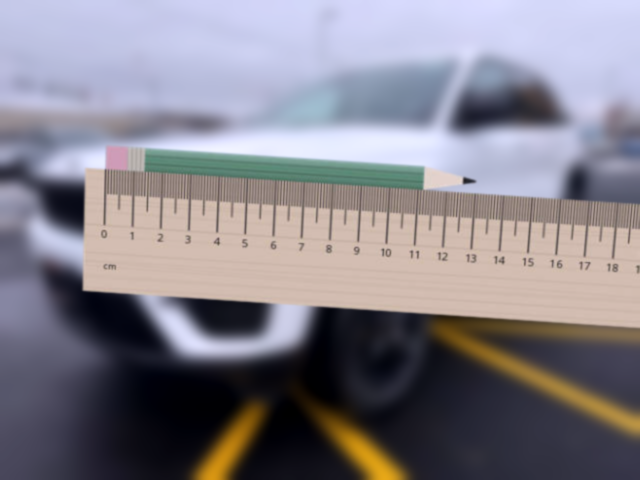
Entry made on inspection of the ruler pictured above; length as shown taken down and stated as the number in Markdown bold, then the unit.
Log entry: **13** cm
